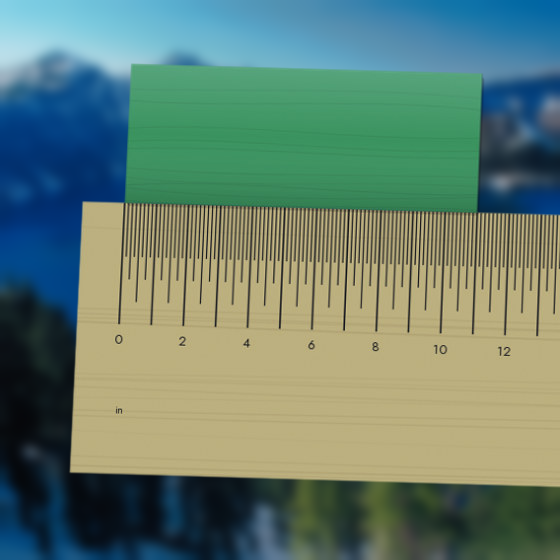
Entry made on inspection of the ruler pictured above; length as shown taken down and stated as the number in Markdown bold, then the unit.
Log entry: **11** in
